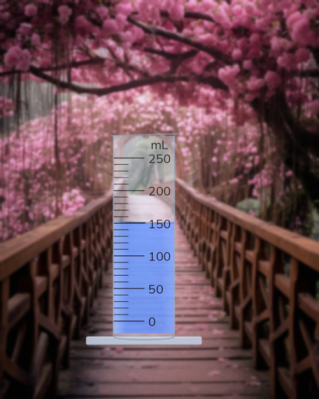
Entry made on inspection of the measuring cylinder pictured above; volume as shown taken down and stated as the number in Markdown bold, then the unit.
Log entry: **150** mL
